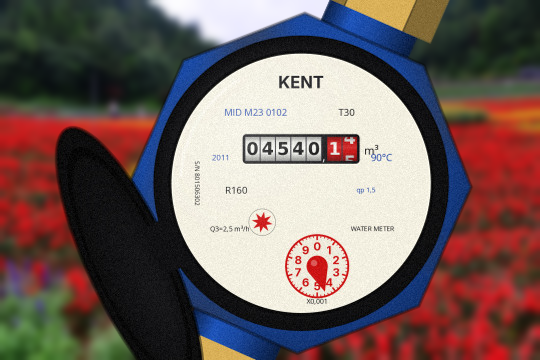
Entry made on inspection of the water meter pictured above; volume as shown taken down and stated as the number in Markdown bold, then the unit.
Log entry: **4540.144** m³
